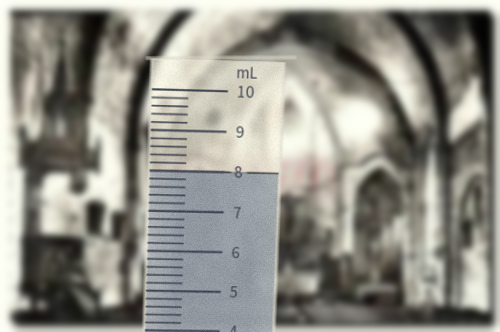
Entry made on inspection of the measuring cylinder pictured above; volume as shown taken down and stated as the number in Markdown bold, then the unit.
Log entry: **8** mL
